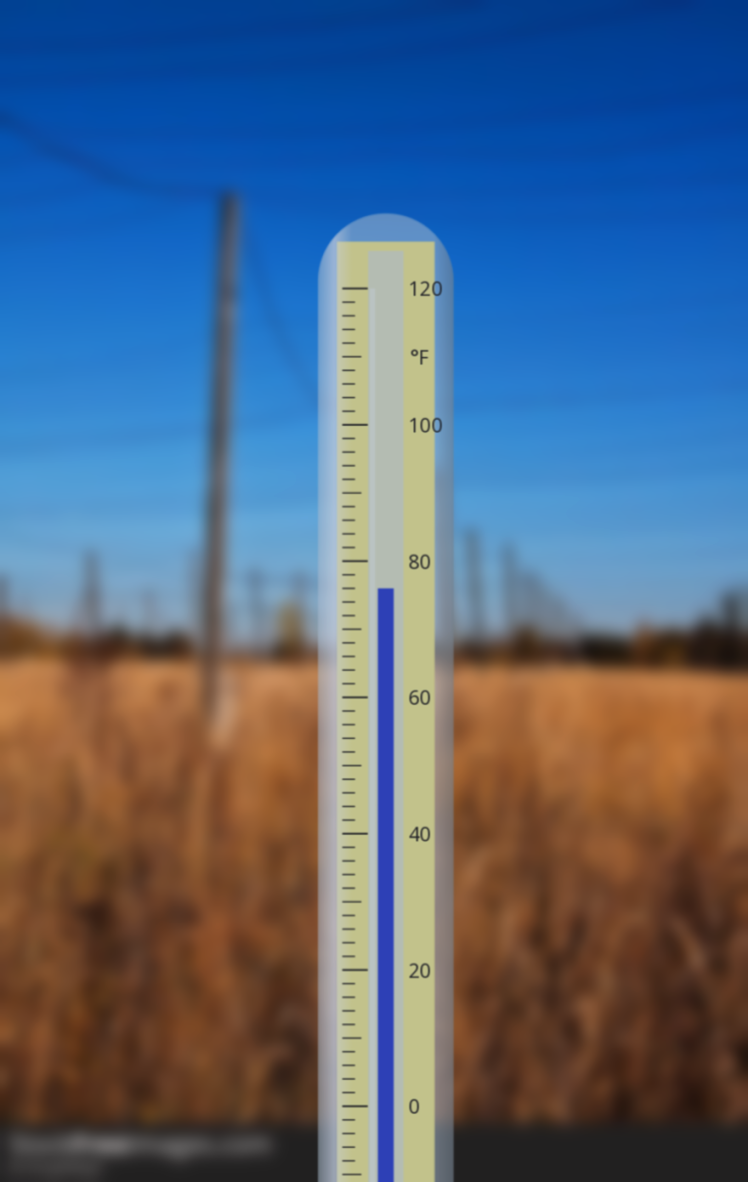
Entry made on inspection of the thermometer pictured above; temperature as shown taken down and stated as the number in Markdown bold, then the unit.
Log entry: **76** °F
